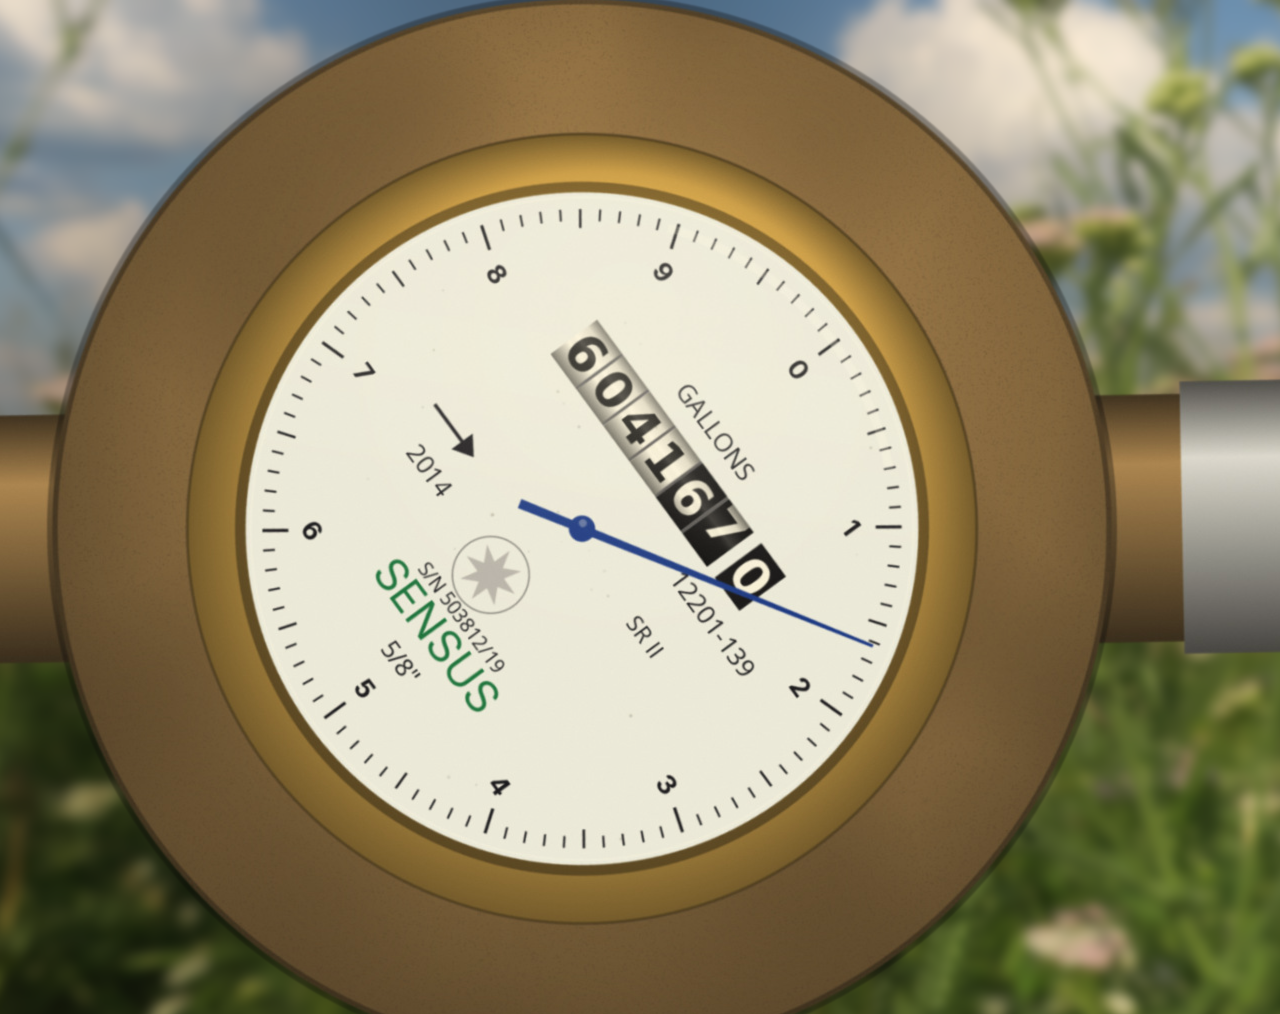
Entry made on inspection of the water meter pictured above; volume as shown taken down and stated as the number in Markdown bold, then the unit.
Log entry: **6041671.6** gal
